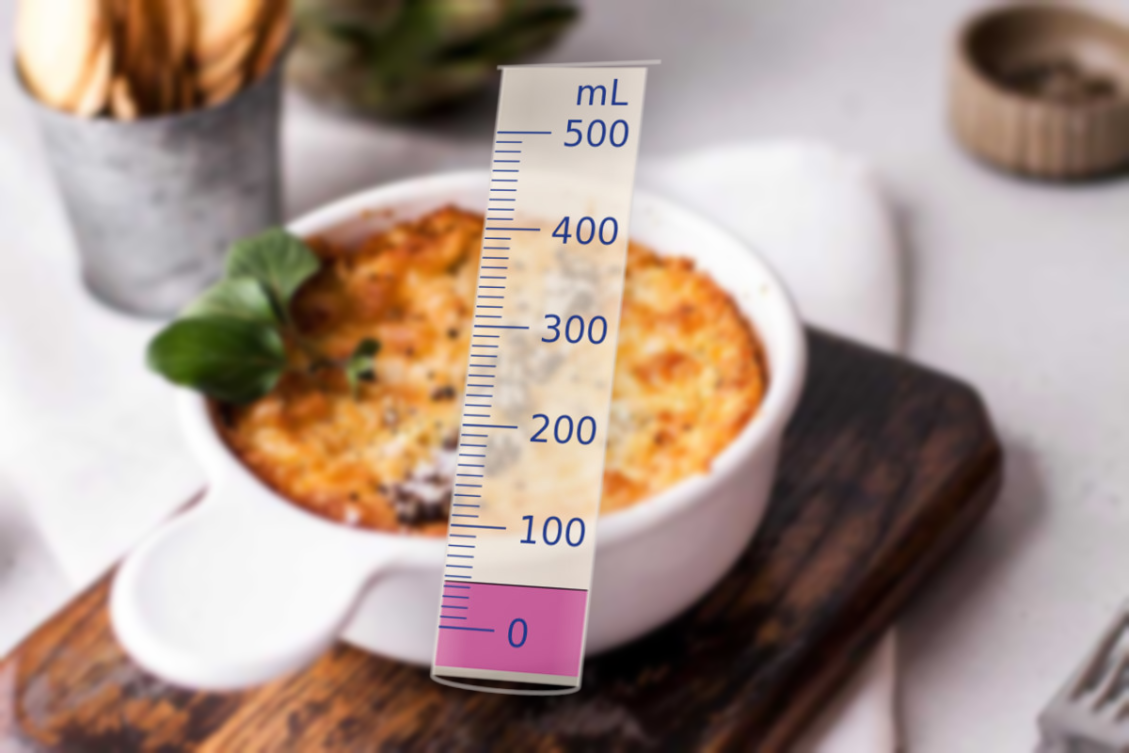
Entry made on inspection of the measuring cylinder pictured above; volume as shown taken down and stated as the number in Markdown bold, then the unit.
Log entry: **45** mL
